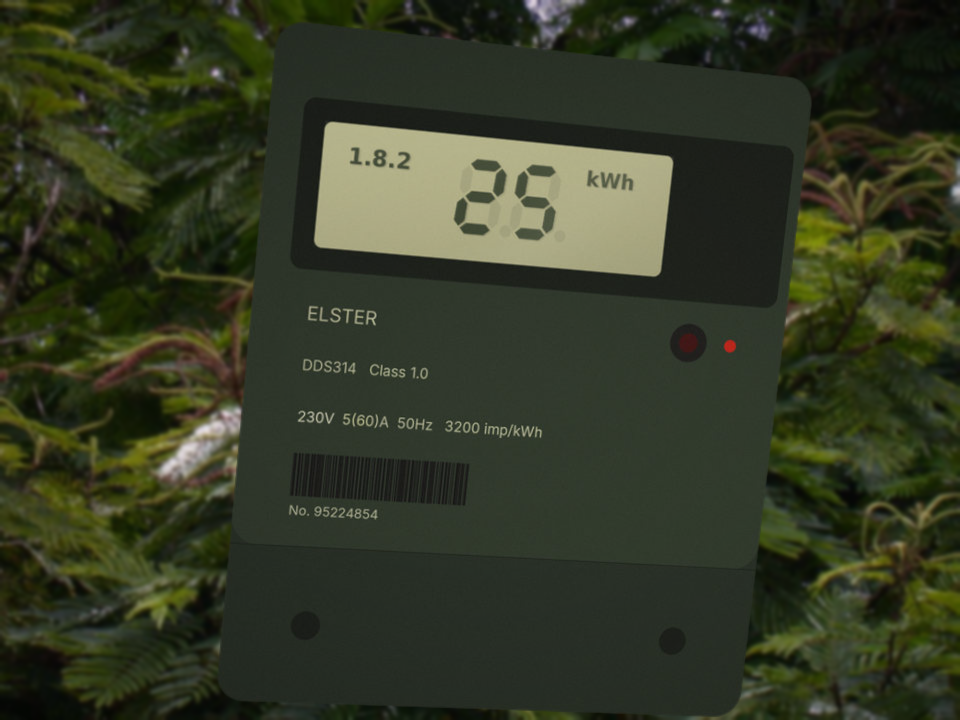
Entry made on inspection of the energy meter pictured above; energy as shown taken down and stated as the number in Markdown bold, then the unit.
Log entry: **25** kWh
